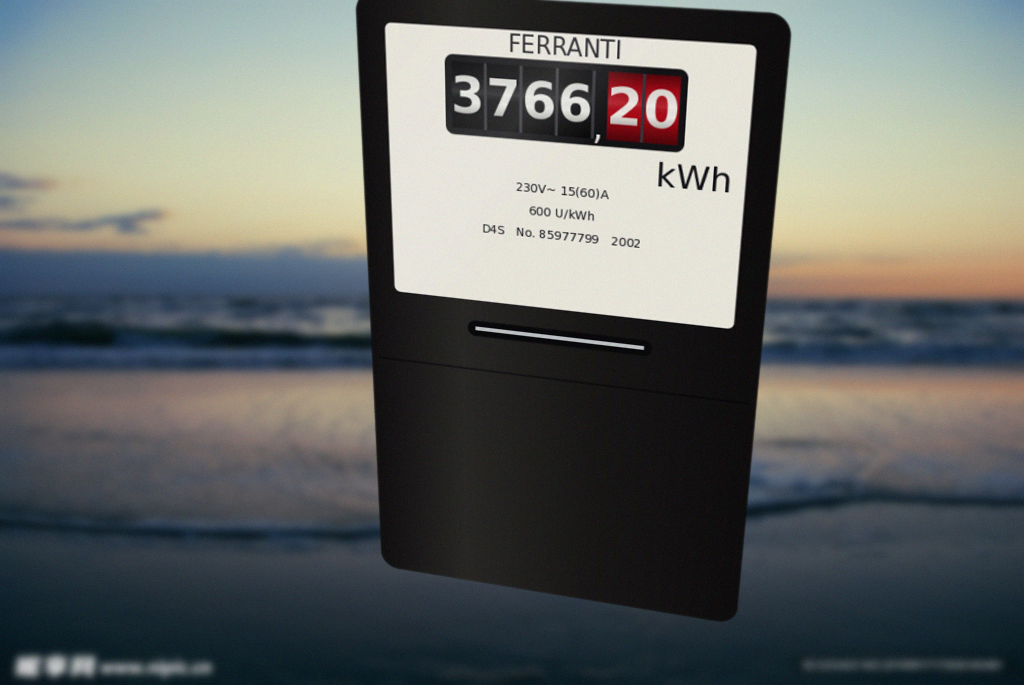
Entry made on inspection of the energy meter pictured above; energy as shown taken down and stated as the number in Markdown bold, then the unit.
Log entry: **3766.20** kWh
